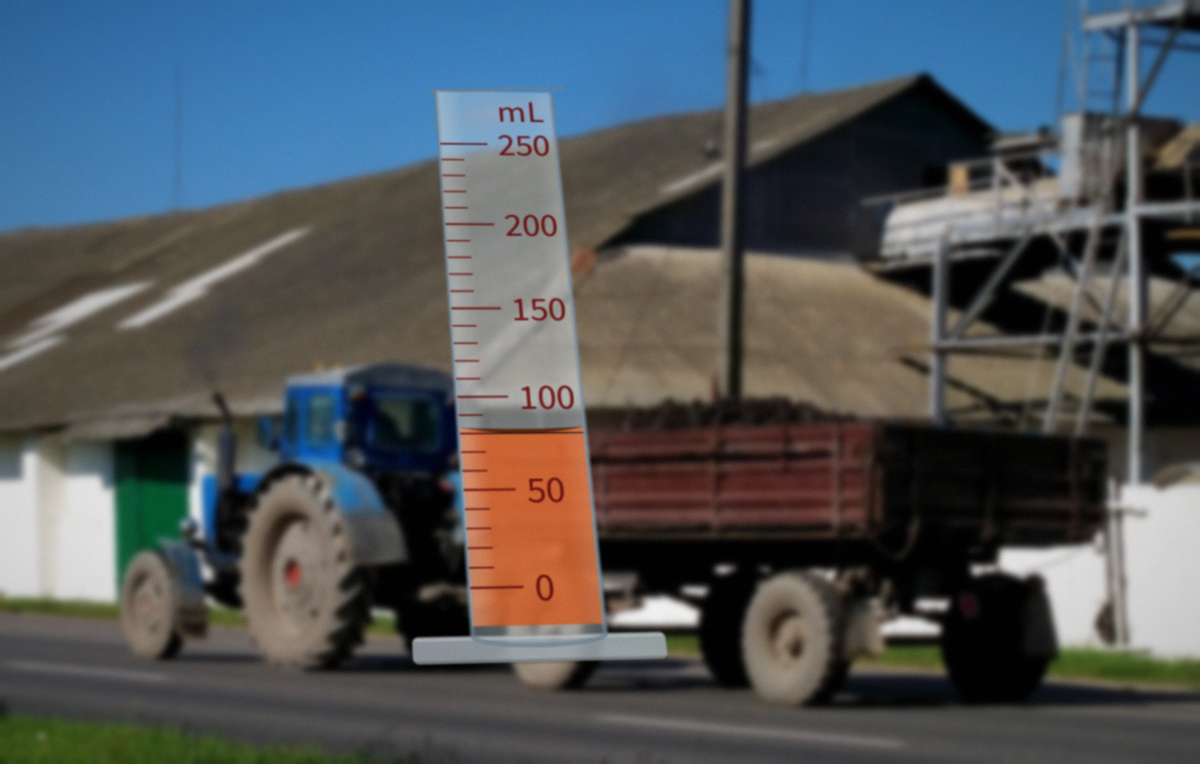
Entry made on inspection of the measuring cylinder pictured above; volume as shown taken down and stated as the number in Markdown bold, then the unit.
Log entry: **80** mL
